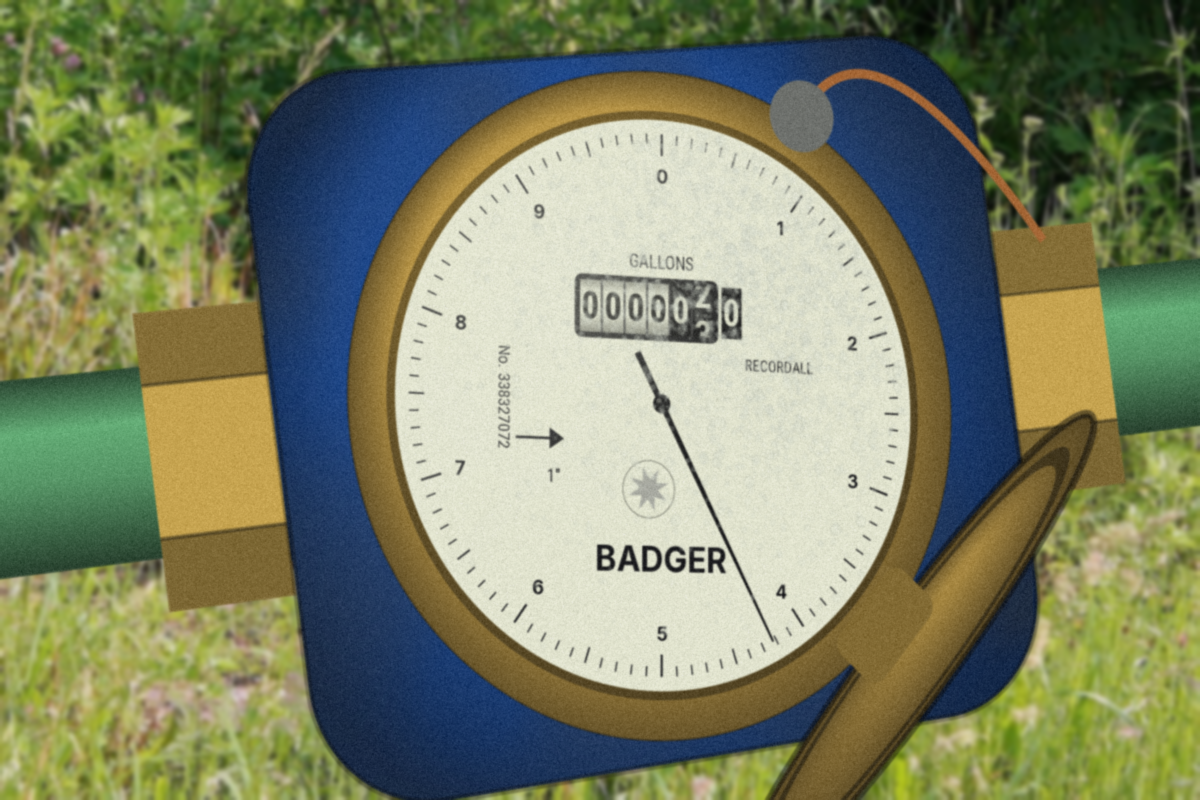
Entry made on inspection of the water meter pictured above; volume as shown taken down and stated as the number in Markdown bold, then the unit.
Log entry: **24.2** gal
